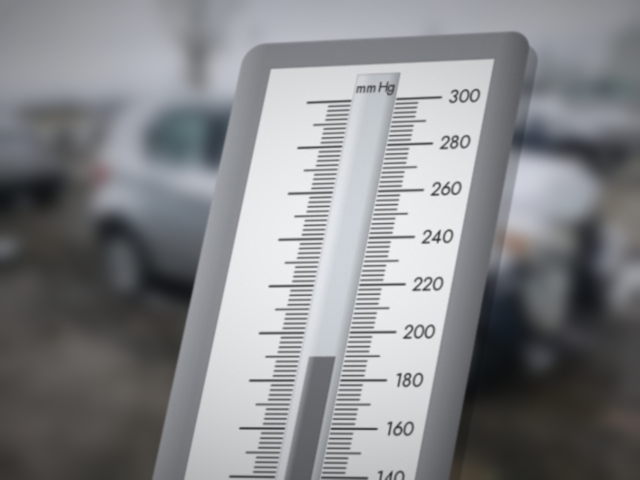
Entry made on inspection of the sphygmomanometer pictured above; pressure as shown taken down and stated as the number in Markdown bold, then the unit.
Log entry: **190** mmHg
